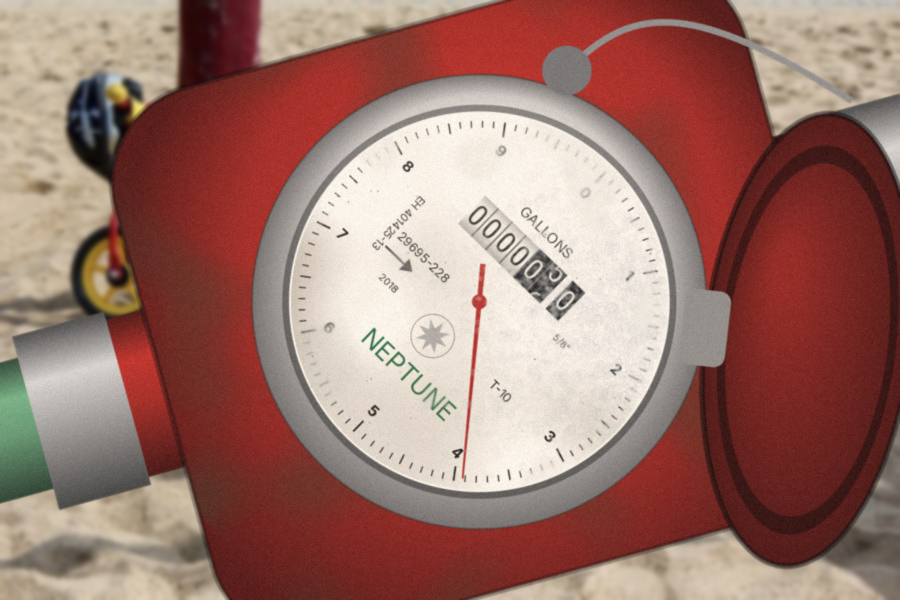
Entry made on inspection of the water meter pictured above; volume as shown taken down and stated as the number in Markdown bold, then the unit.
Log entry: **53.9** gal
